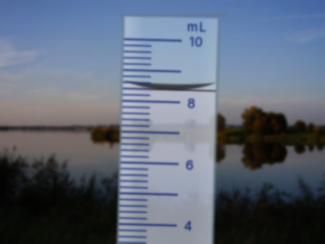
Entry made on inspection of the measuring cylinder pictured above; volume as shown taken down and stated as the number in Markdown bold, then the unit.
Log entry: **8.4** mL
